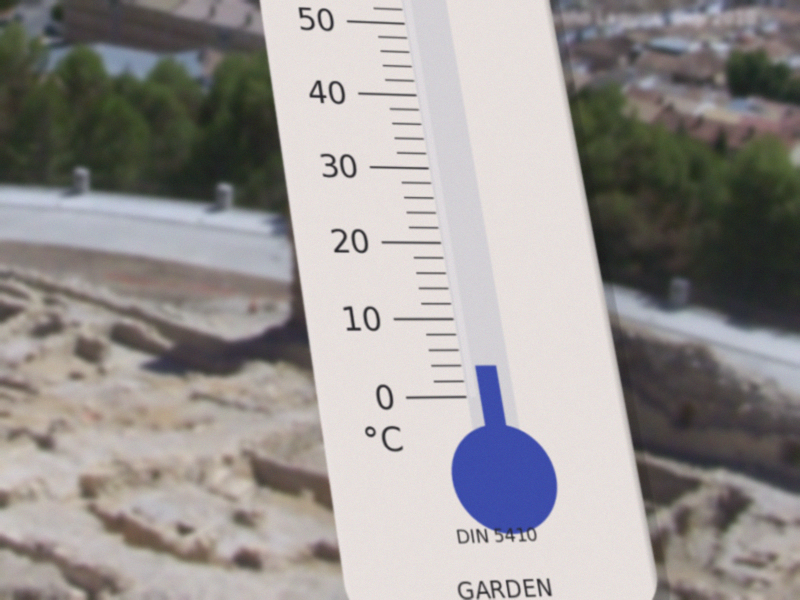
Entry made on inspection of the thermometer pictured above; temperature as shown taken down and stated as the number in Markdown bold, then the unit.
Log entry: **4** °C
